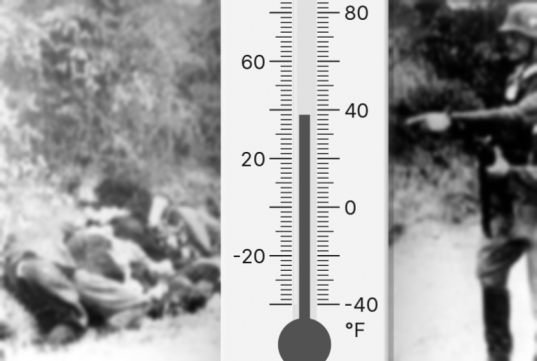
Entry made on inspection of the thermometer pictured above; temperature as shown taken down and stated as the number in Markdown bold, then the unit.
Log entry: **38** °F
